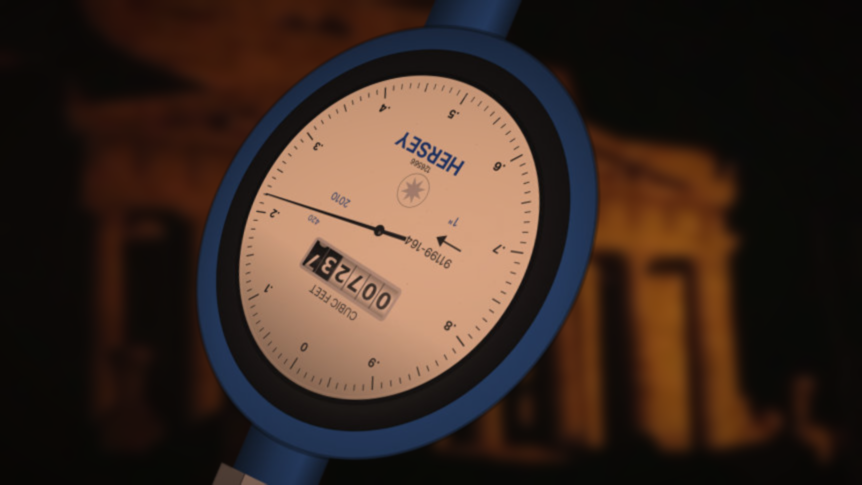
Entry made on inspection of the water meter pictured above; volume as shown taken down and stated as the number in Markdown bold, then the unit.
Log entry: **7237.22** ft³
